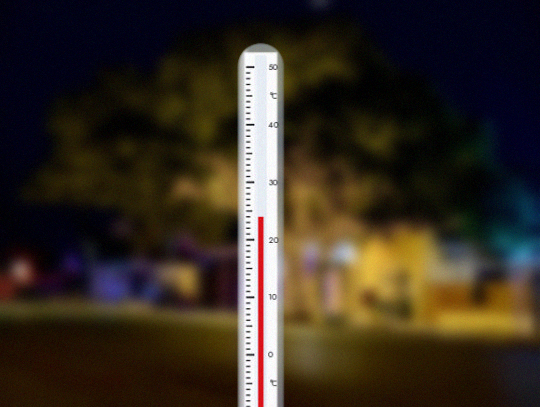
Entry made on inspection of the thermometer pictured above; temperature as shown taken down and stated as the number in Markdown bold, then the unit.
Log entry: **24** °C
